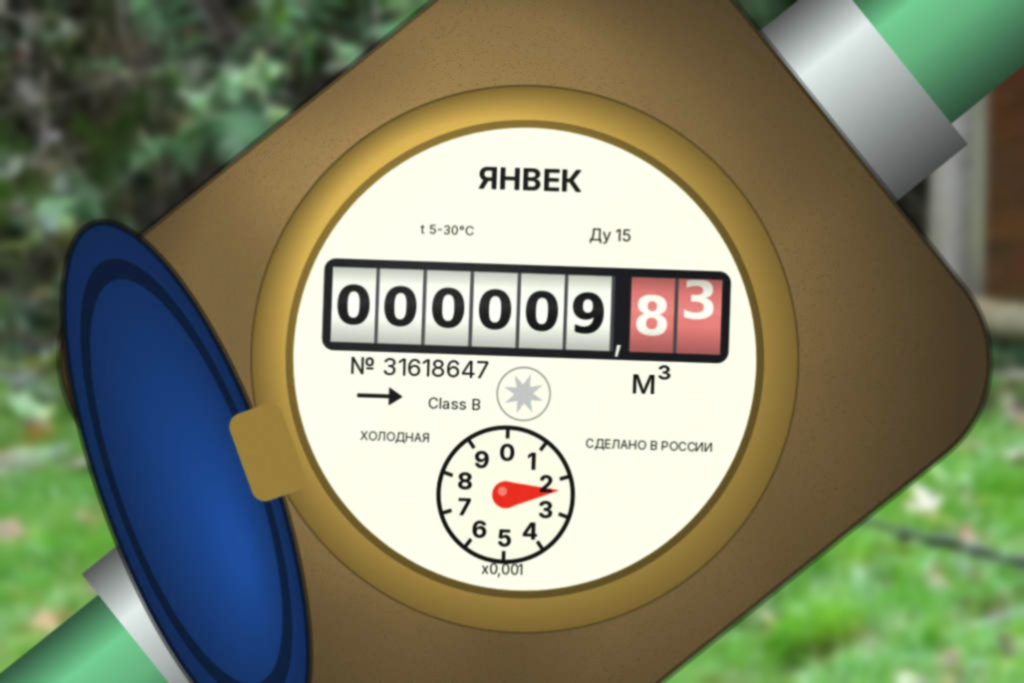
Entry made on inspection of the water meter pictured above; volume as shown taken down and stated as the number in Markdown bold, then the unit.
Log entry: **9.832** m³
